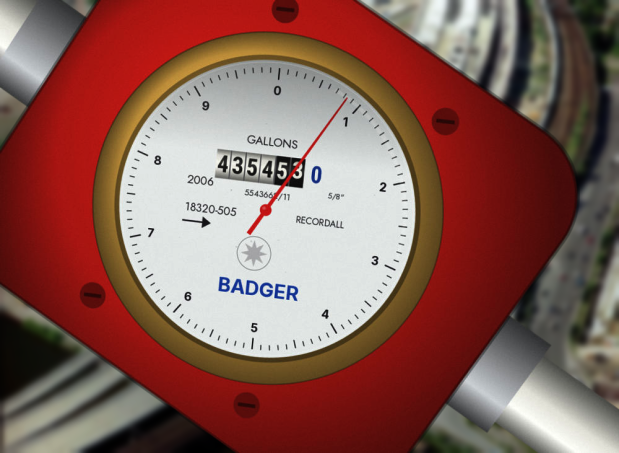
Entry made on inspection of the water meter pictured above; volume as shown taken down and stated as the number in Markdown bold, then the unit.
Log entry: **4354530.8** gal
